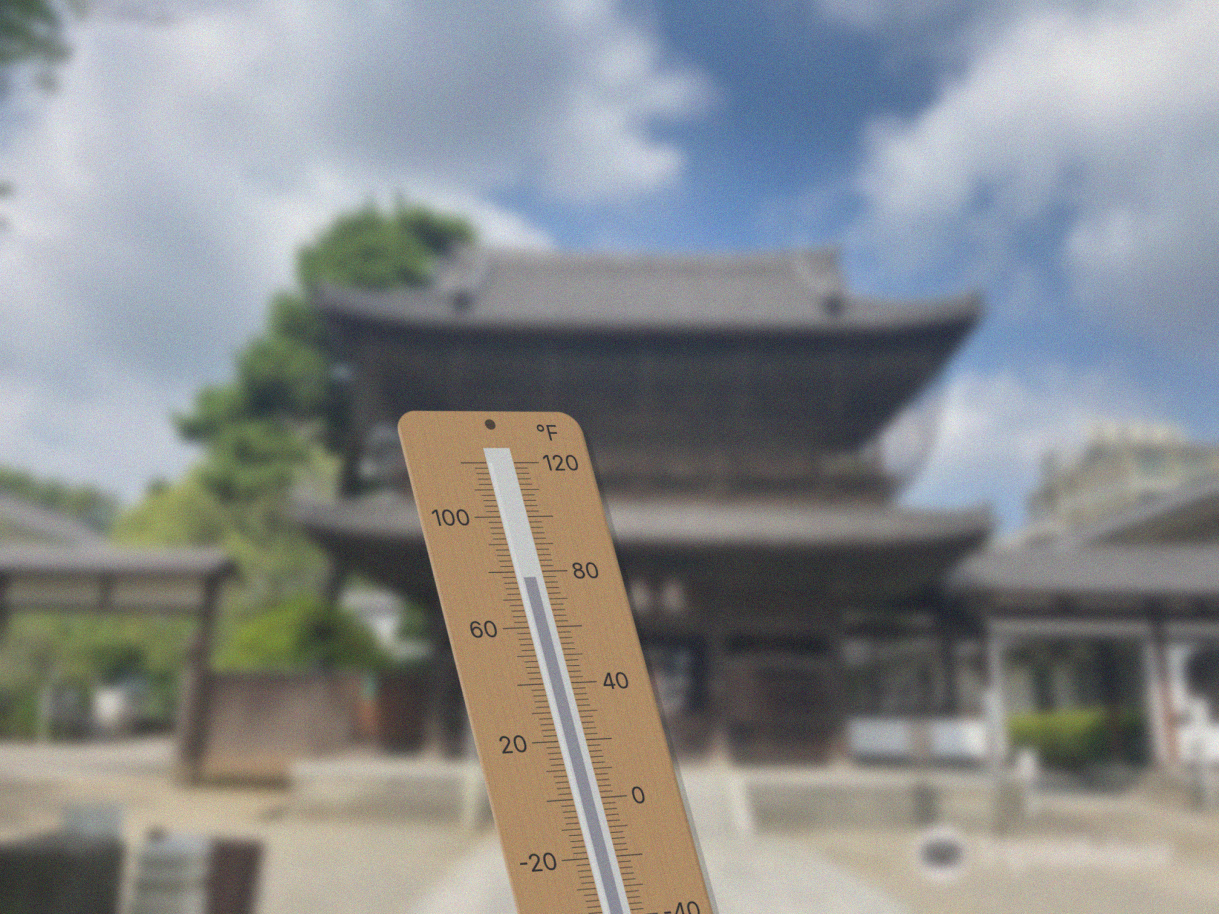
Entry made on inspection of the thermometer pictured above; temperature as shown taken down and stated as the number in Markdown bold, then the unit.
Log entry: **78** °F
